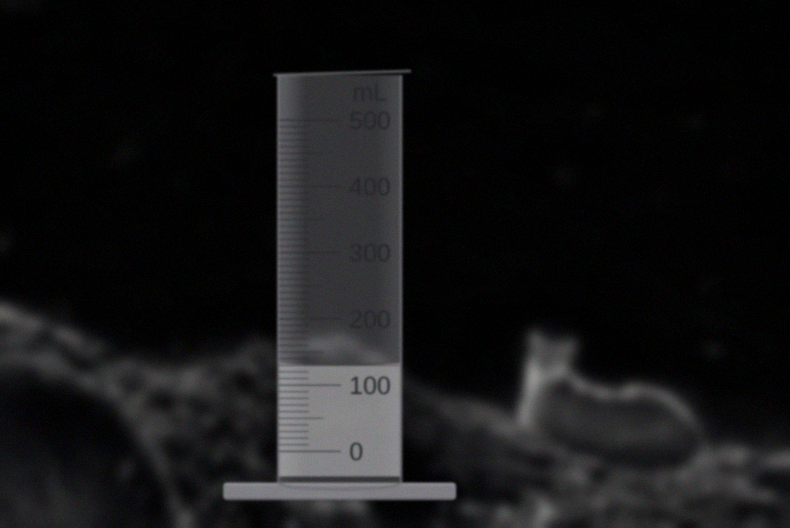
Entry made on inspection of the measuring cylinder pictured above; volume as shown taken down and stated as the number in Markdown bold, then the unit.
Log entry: **130** mL
